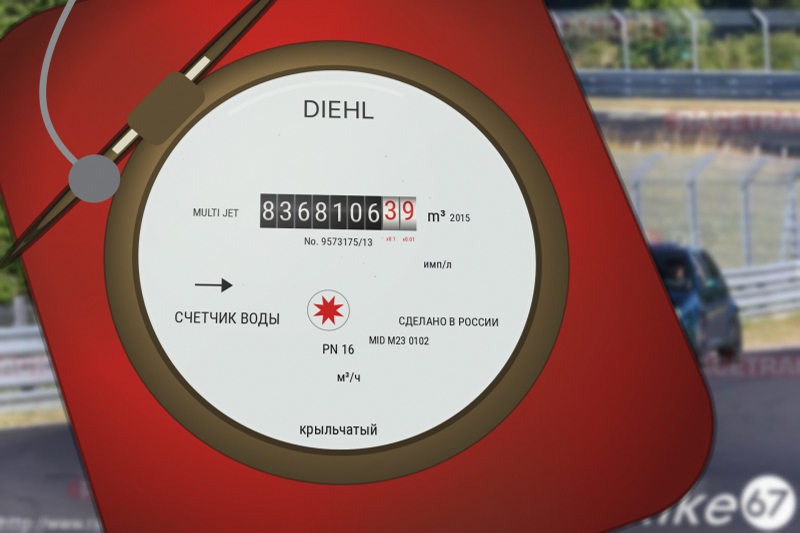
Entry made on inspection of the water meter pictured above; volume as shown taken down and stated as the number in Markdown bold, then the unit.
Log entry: **8368106.39** m³
